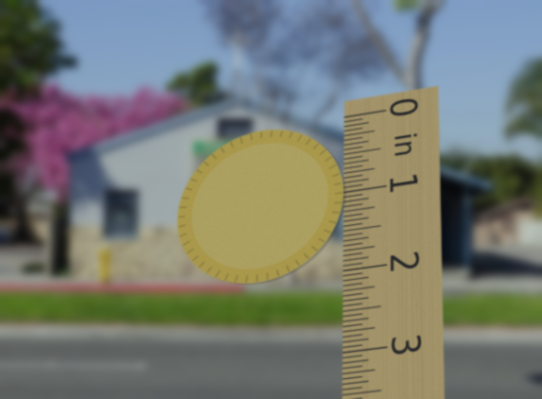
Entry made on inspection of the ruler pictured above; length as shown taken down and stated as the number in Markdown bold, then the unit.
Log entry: **2** in
